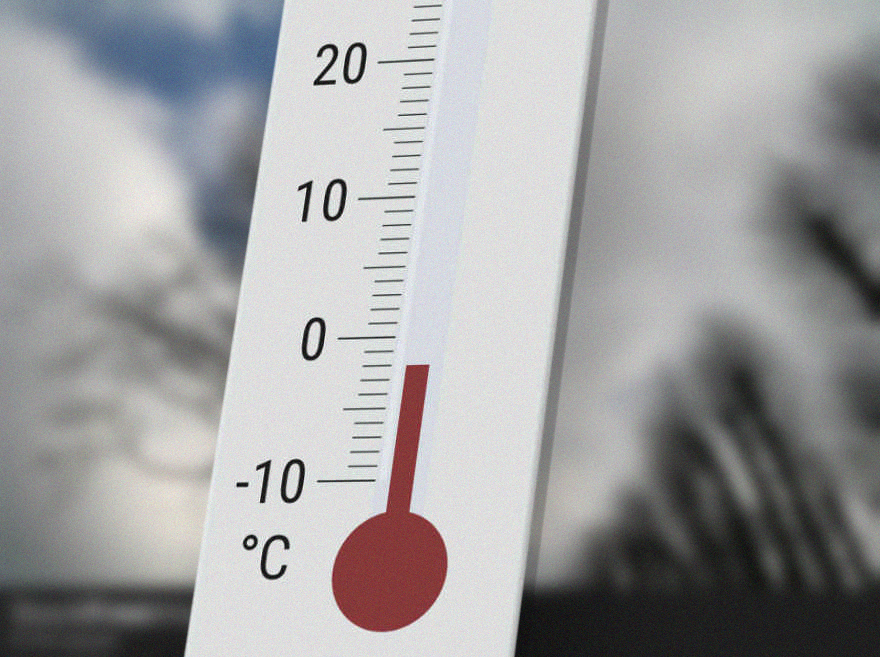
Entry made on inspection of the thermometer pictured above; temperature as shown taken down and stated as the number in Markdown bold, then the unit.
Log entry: **-2** °C
